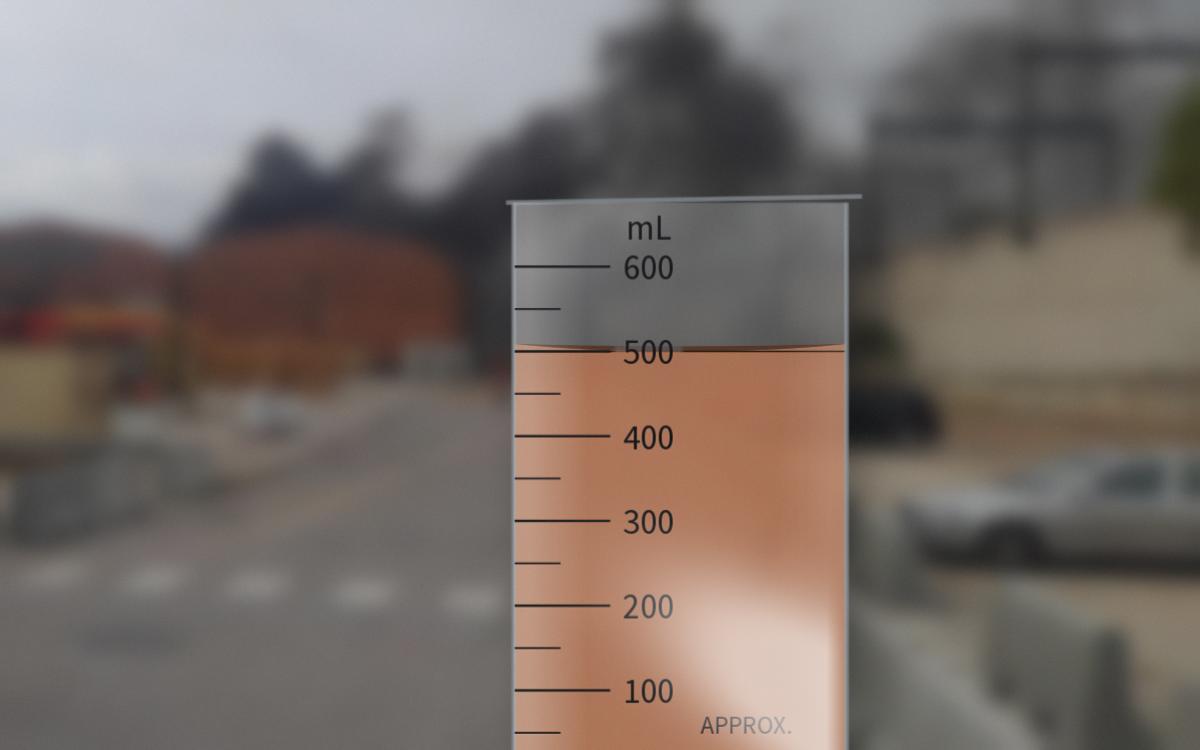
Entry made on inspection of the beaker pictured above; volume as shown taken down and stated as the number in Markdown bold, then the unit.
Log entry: **500** mL
